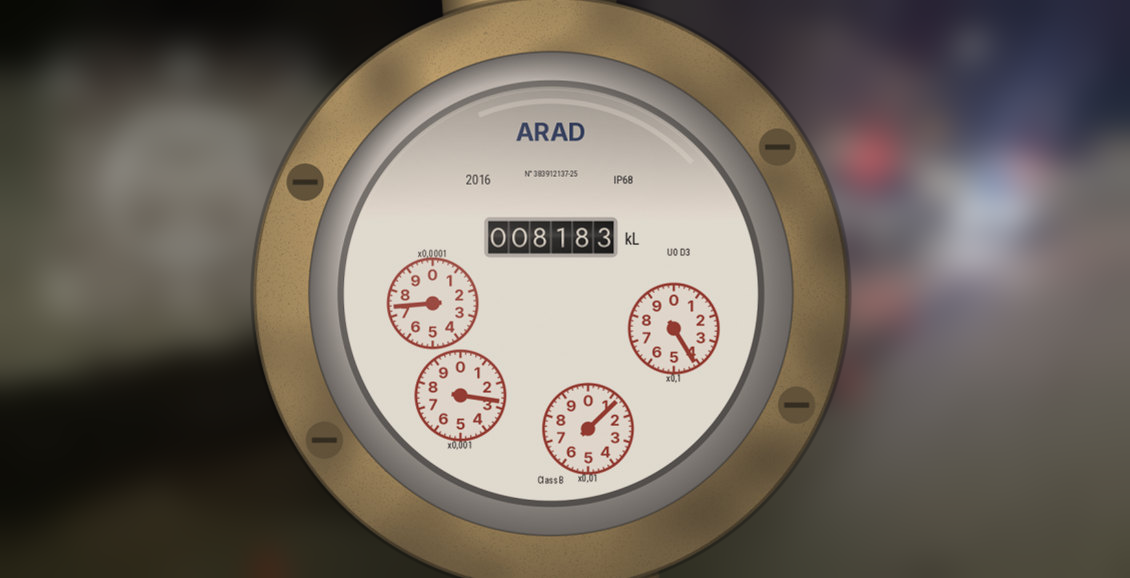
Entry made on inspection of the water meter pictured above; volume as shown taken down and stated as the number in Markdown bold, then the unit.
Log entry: **8183.4127** kL
